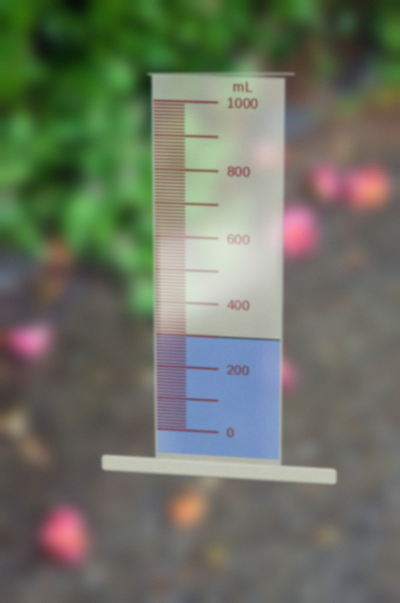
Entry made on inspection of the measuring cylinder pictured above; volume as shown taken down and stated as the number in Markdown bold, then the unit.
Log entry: **300** mL
